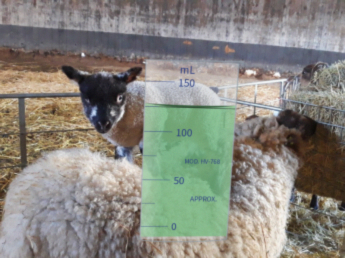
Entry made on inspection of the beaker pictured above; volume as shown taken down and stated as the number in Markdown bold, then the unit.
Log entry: **125** mL
